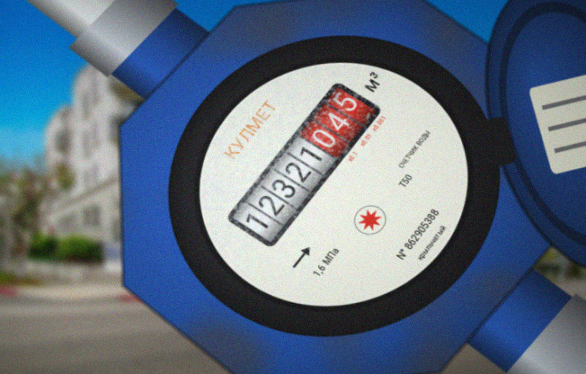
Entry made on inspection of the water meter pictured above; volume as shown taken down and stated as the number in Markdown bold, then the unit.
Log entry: **12321.045** m³
